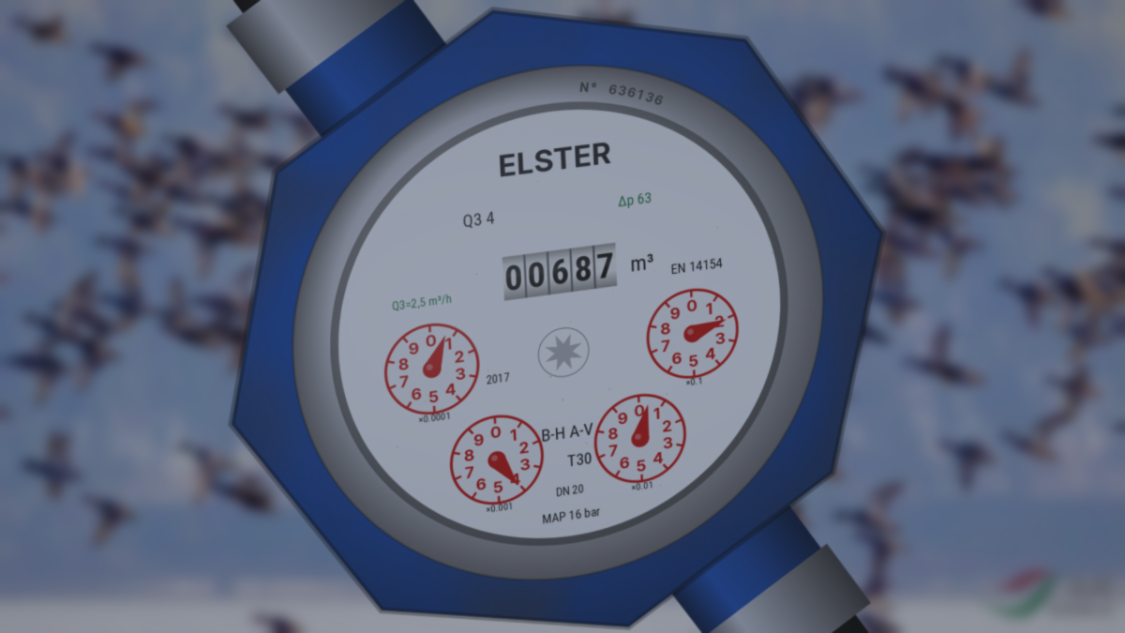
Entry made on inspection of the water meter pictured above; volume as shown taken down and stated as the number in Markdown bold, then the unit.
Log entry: **687.2040** m³
